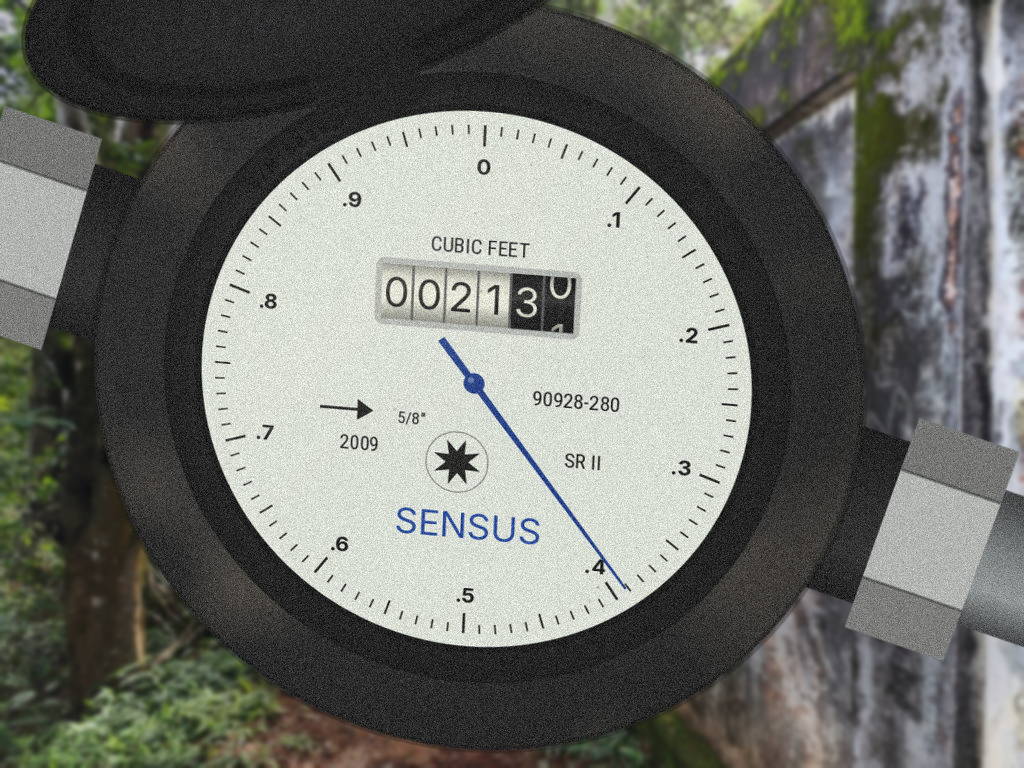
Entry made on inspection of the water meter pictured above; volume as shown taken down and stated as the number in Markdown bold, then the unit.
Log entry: **2130.39** ft³
